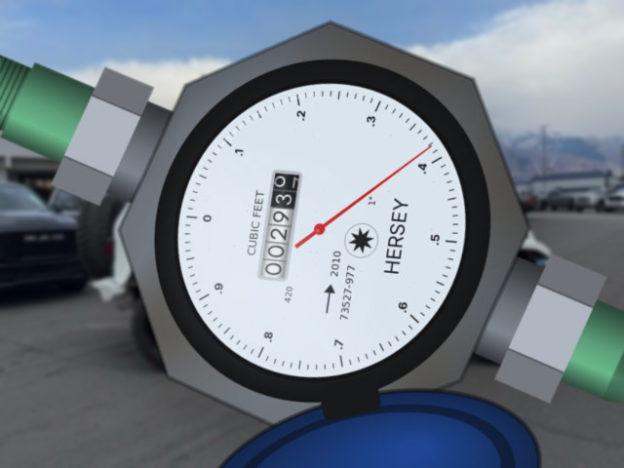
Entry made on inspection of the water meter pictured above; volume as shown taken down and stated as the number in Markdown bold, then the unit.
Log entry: **2936.38** ft³
